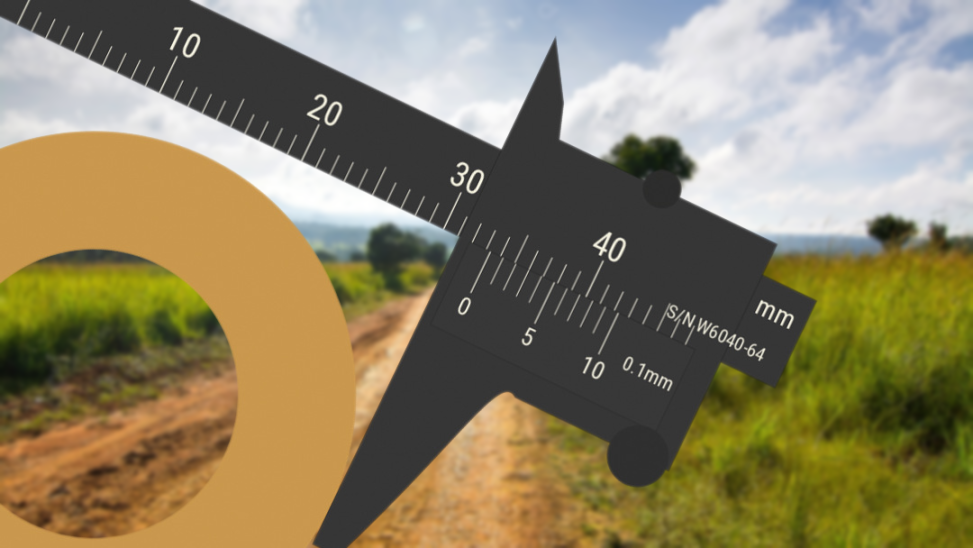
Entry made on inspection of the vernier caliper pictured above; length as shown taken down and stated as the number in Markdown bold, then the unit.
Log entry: **33.3** mm
